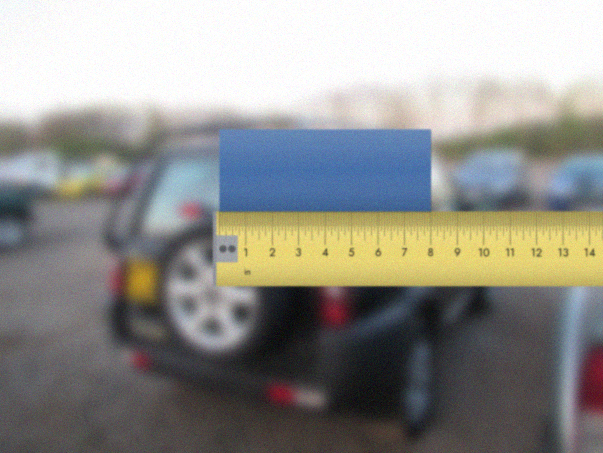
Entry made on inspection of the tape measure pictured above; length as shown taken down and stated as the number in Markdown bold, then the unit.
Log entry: **8** in
